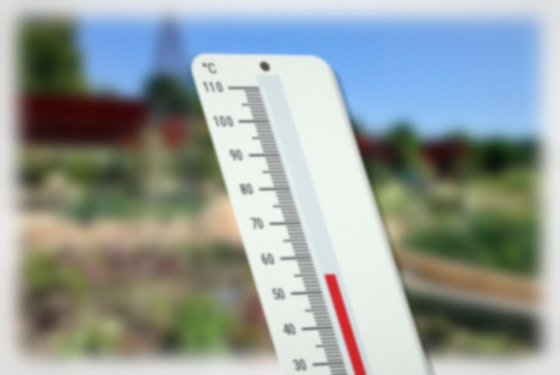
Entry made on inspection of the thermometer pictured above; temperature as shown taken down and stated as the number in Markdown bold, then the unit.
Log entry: **55** °C
